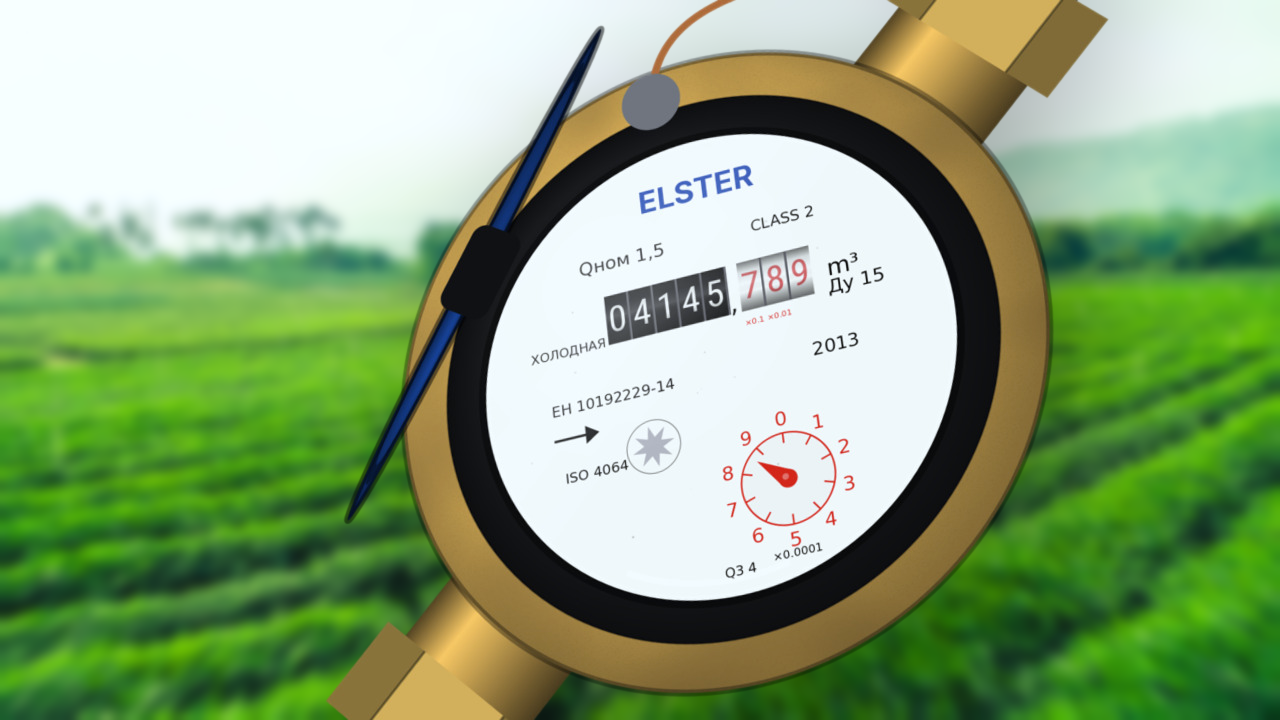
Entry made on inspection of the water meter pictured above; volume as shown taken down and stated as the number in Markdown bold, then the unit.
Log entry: **4145.7898** m³
